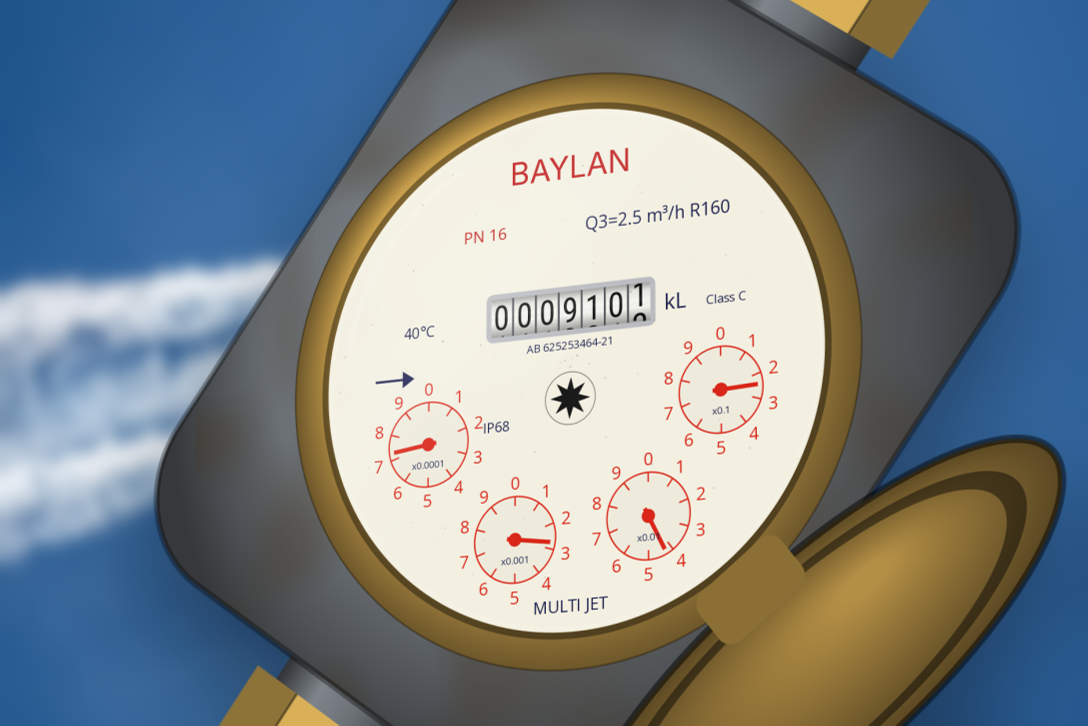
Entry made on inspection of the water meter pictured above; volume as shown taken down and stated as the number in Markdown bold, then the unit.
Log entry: **9101.2427** kL
